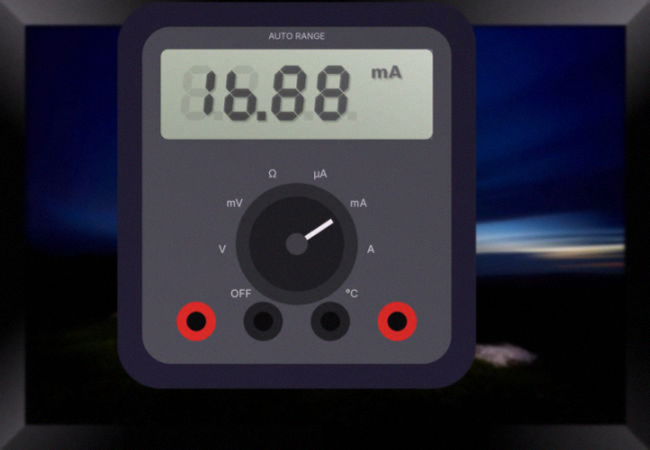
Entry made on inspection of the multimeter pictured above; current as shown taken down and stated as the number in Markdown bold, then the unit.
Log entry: **16.88** mA
